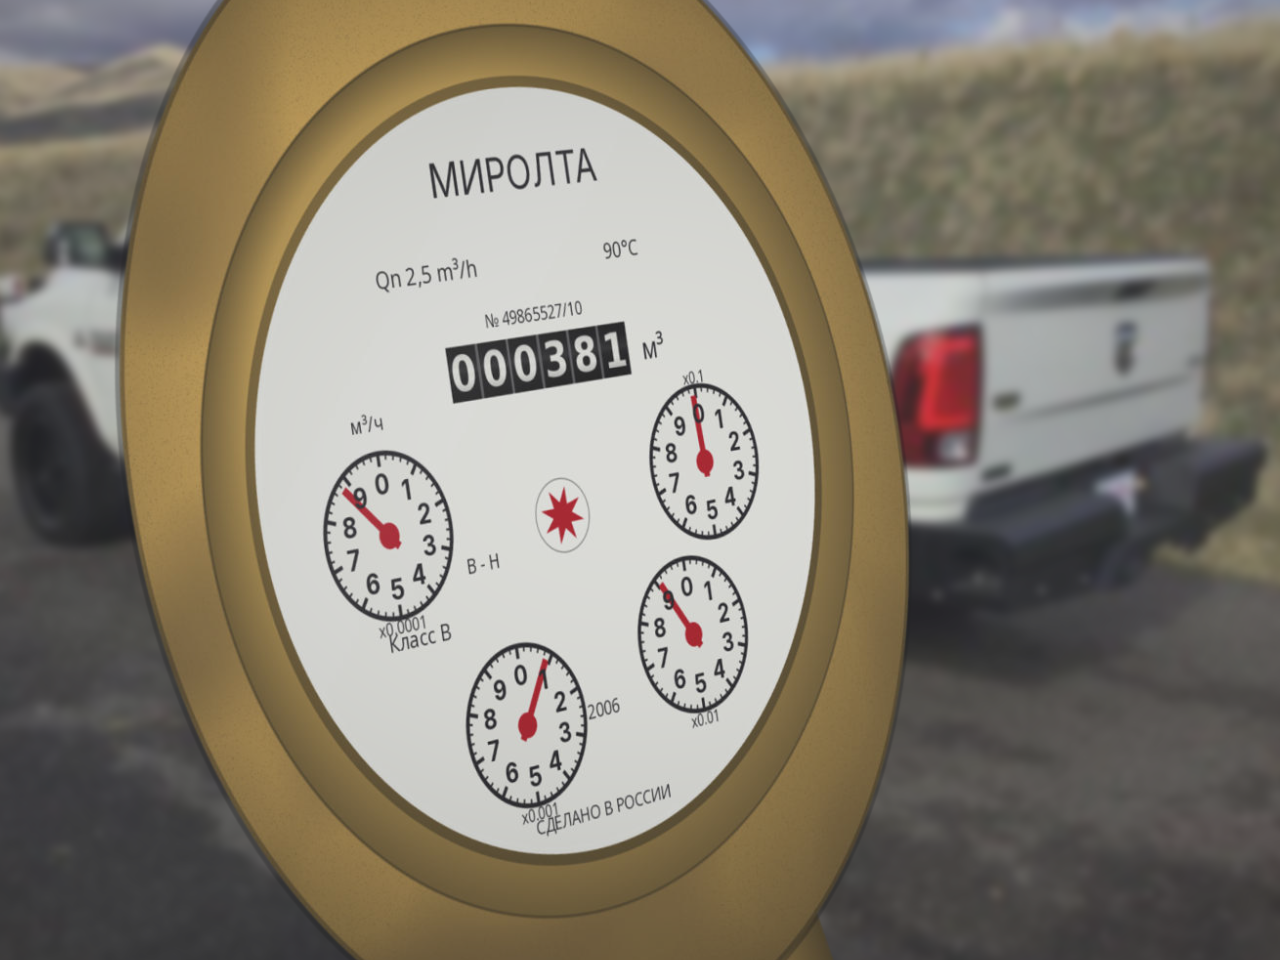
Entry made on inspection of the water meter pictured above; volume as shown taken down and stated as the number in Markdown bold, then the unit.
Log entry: **380.9908** m³
